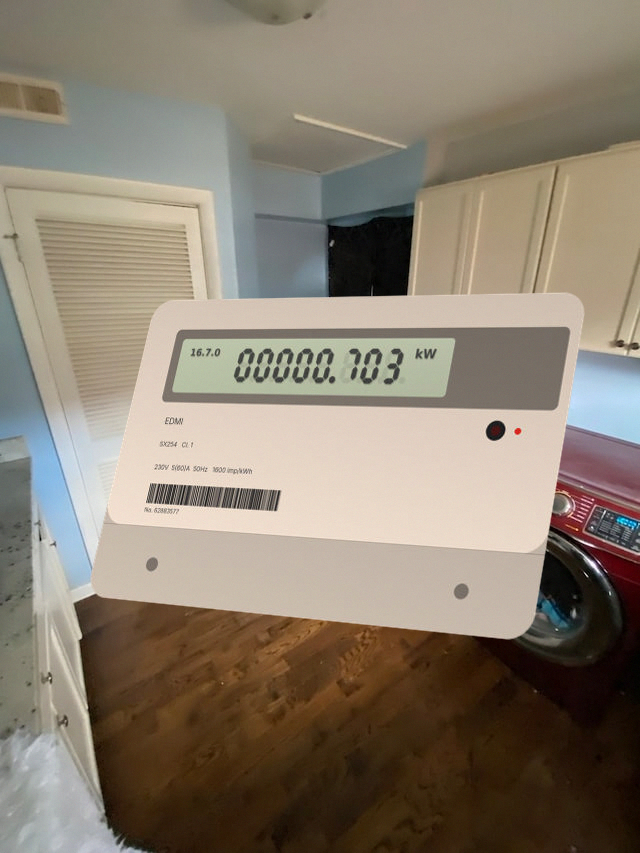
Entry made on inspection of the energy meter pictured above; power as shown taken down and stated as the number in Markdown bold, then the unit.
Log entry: **0.703** kW
